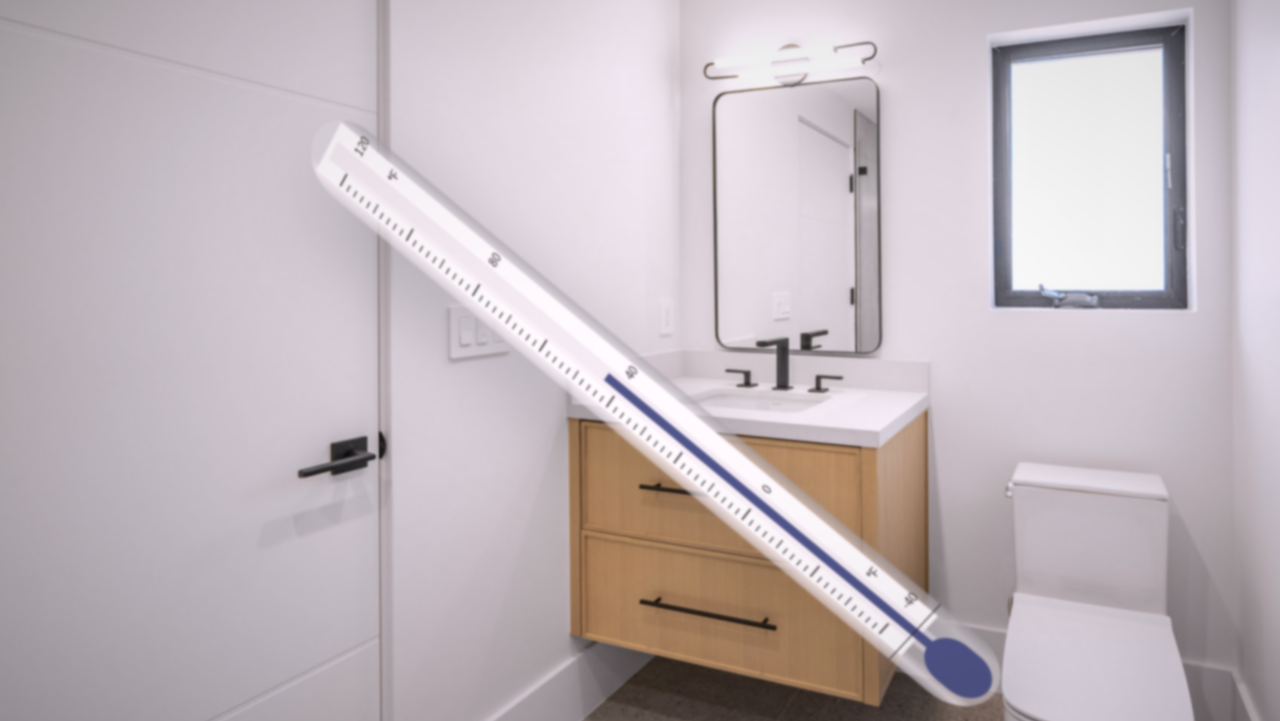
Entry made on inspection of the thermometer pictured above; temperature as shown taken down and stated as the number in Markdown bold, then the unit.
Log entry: **44** °F
